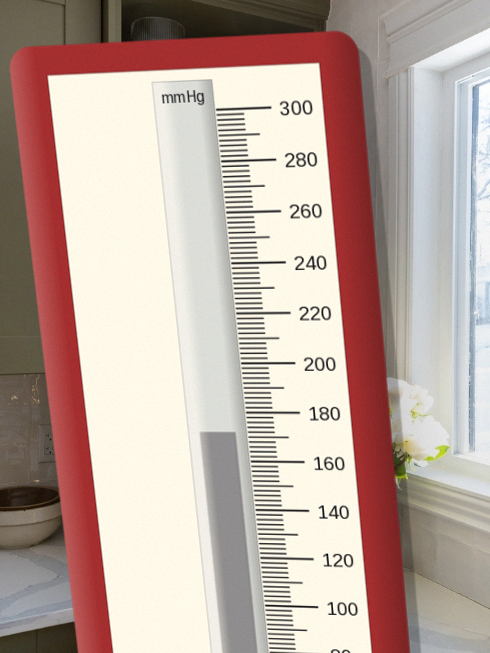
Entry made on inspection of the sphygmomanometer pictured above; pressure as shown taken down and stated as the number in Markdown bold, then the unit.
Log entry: **172** mmHg
